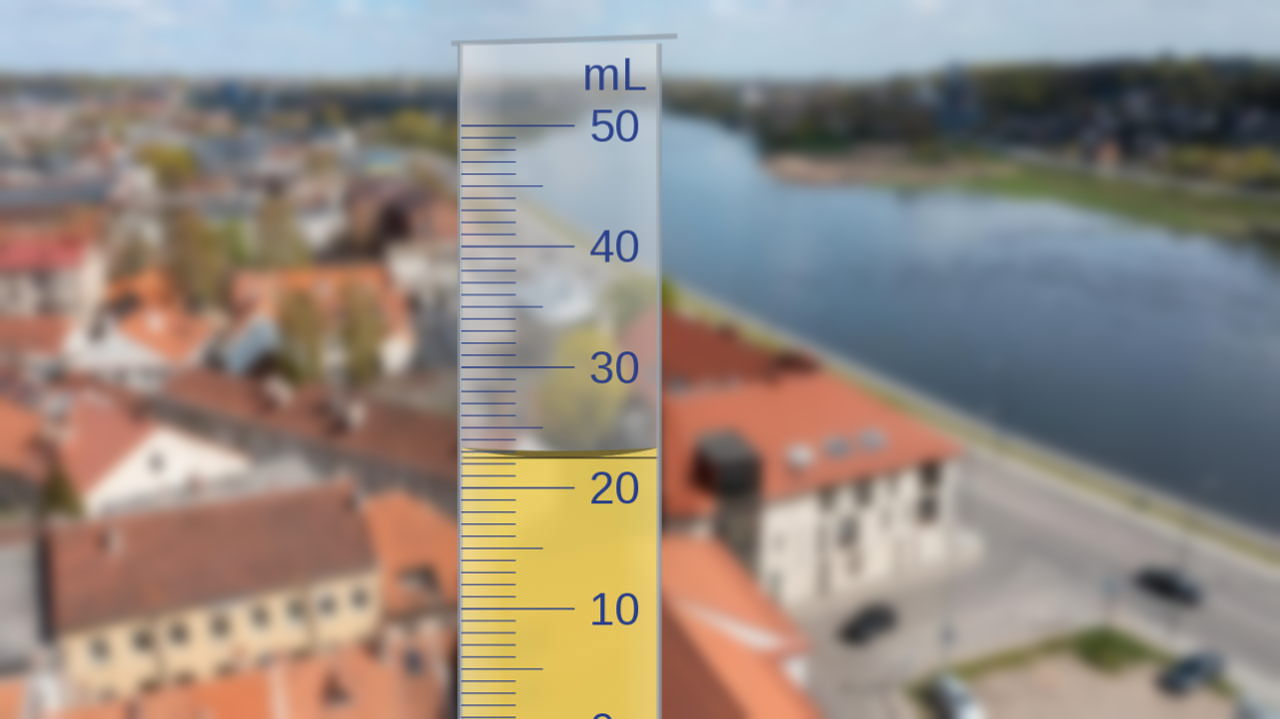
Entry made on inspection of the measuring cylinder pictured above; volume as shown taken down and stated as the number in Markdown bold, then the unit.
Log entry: **22.5** mL
